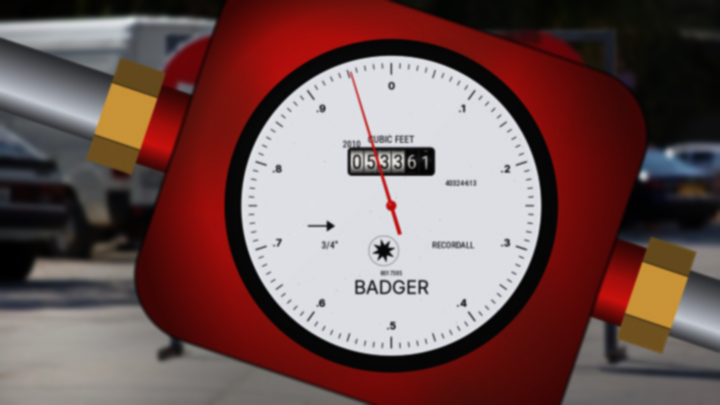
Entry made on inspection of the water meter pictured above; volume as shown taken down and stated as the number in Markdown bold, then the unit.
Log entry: **53360.95** ft³
